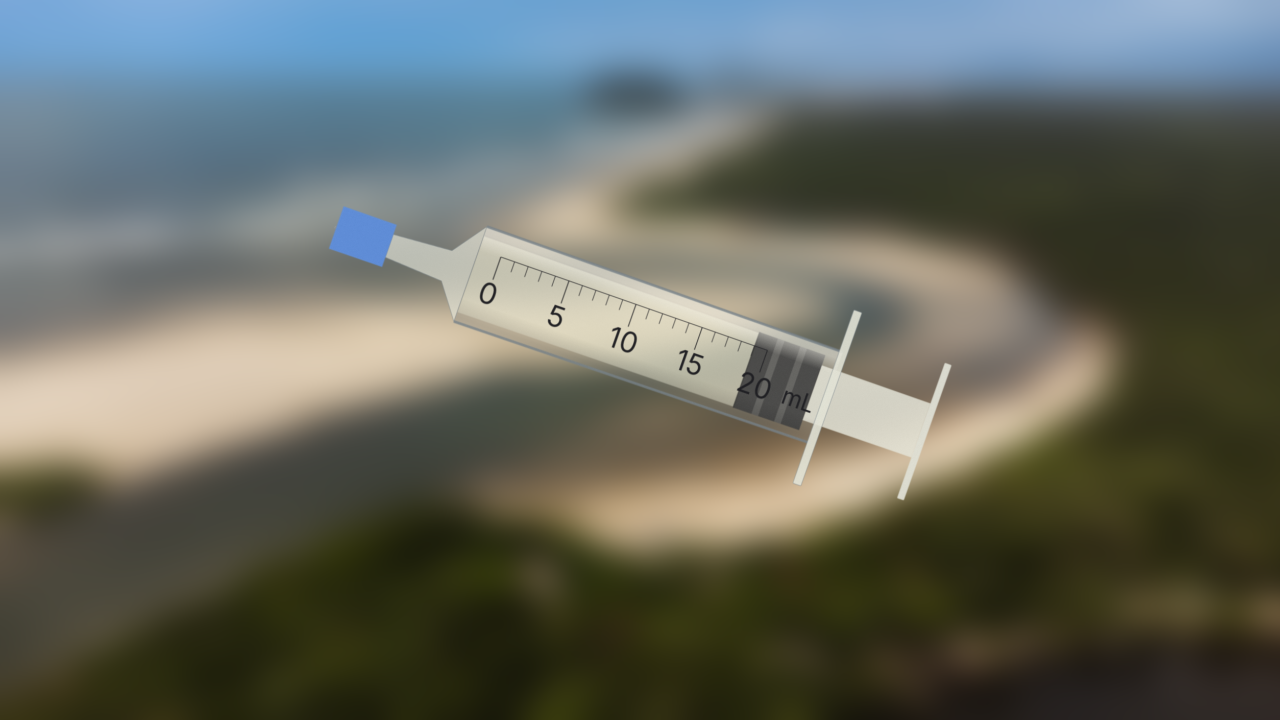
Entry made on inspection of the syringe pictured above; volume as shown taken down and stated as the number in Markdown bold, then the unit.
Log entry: **19** mL
